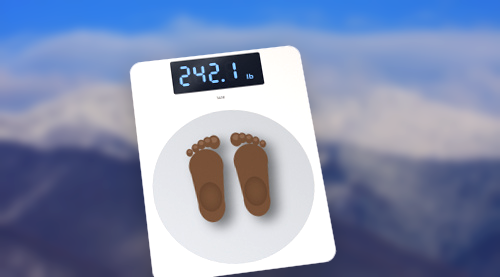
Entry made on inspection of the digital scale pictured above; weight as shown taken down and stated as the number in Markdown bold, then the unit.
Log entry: **242.1** lb
